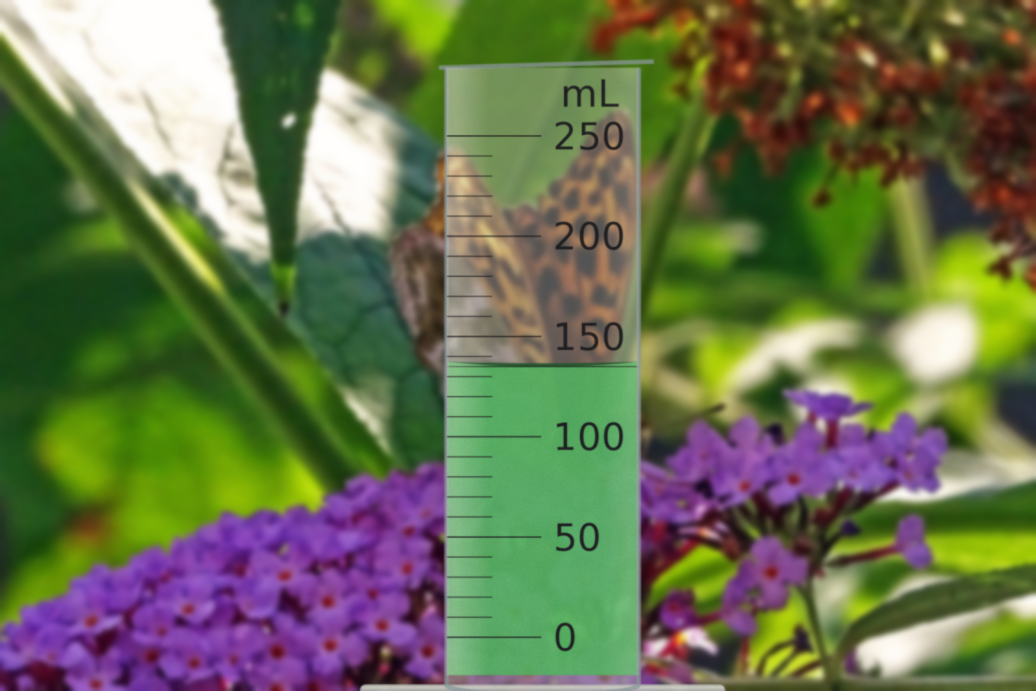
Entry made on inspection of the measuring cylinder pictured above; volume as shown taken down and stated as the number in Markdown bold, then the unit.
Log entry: **135** mL
